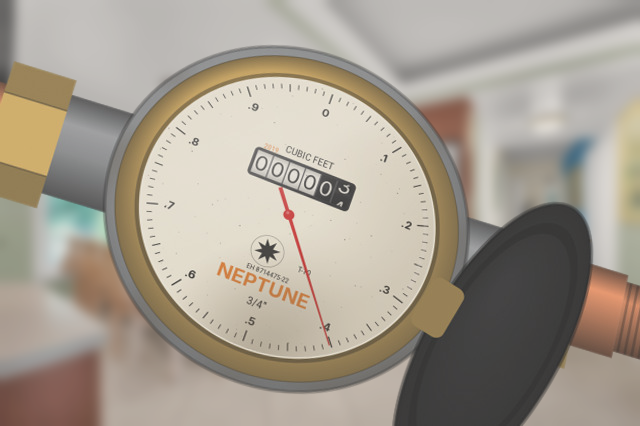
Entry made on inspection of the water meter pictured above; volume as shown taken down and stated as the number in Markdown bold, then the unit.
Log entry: **3.40** ft³
